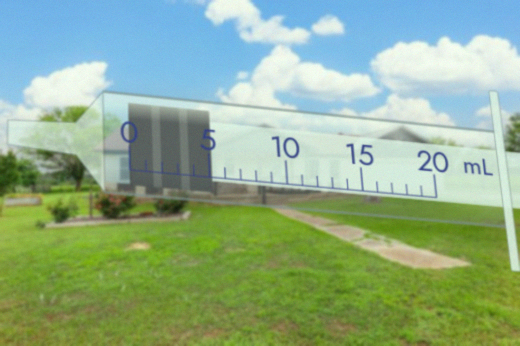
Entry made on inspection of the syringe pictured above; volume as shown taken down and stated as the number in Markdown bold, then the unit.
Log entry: **0** mL
